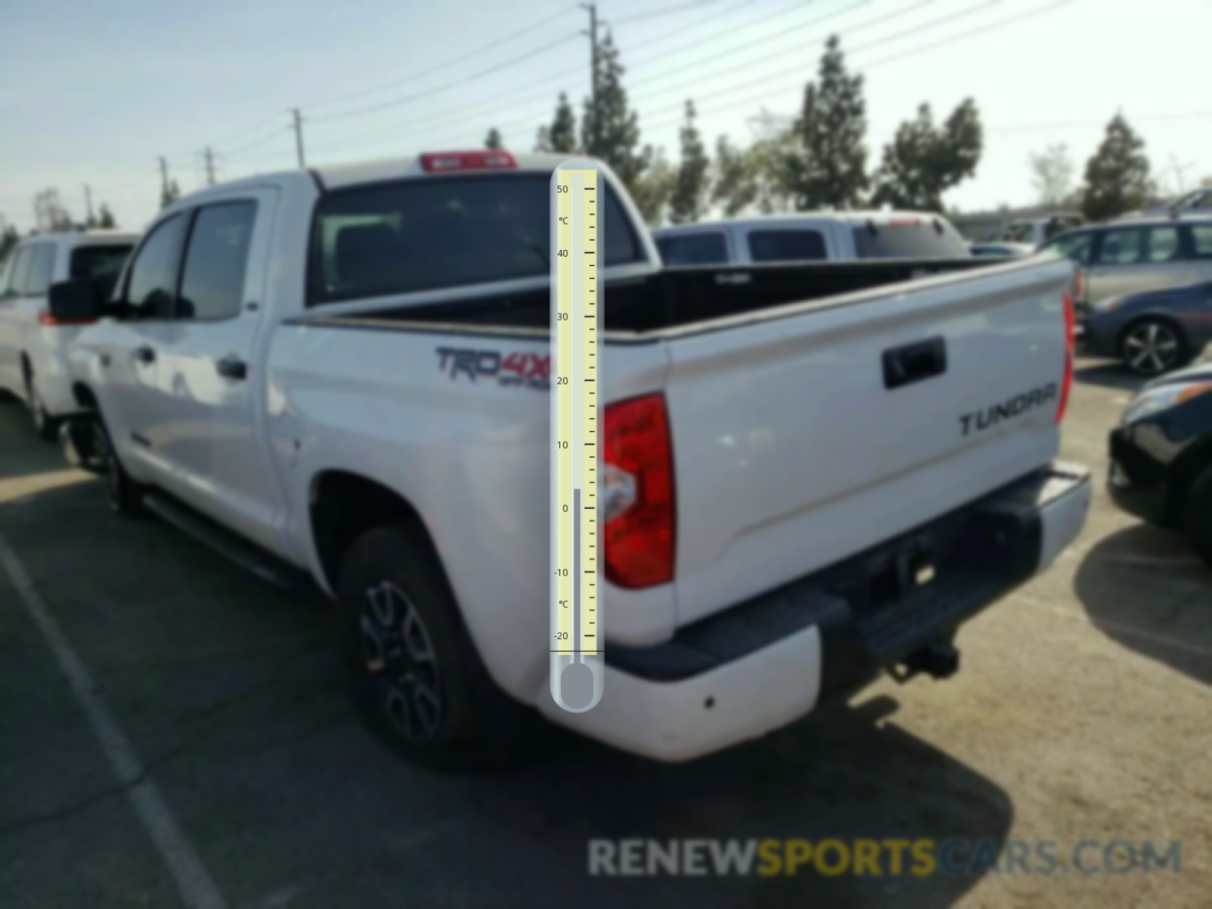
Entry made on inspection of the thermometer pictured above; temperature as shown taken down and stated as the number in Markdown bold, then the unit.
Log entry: **3** °C
